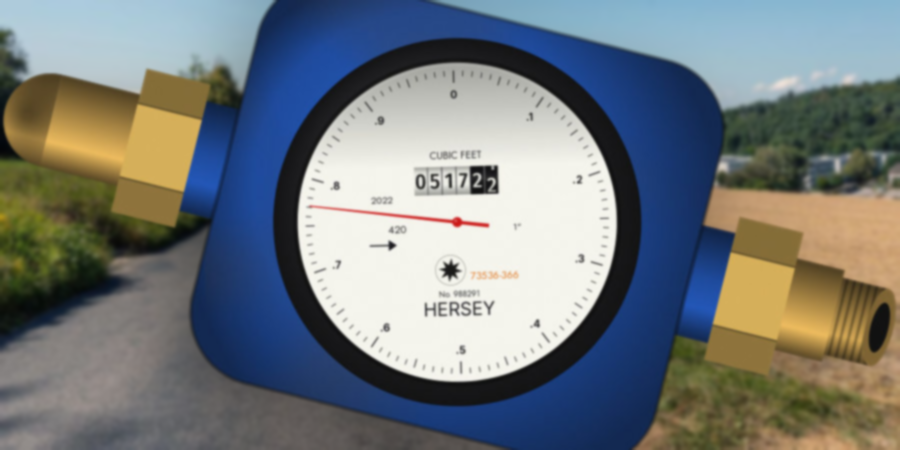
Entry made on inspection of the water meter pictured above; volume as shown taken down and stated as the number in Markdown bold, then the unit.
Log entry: **51721.77** ft³
